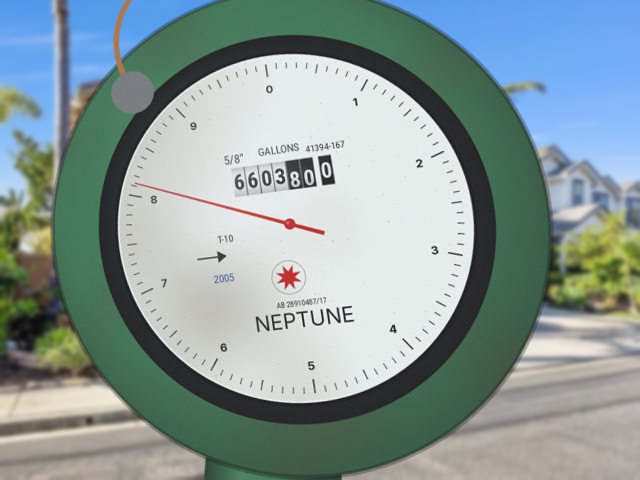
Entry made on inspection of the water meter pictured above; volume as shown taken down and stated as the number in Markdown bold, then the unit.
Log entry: **6603798.1** gal
